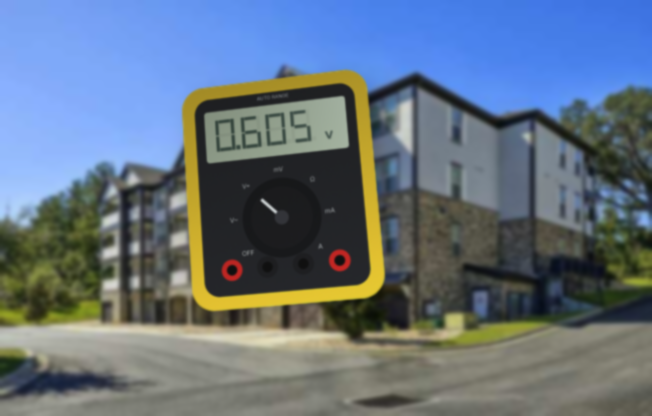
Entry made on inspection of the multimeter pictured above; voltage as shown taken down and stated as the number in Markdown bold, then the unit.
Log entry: **0.605** V
